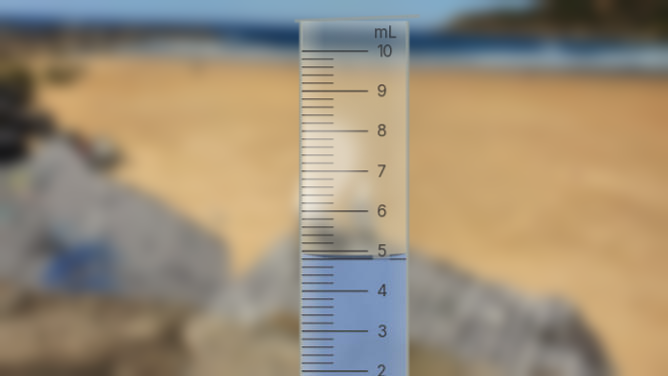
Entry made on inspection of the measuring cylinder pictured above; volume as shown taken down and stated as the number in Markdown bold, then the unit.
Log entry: **4.8** mL
